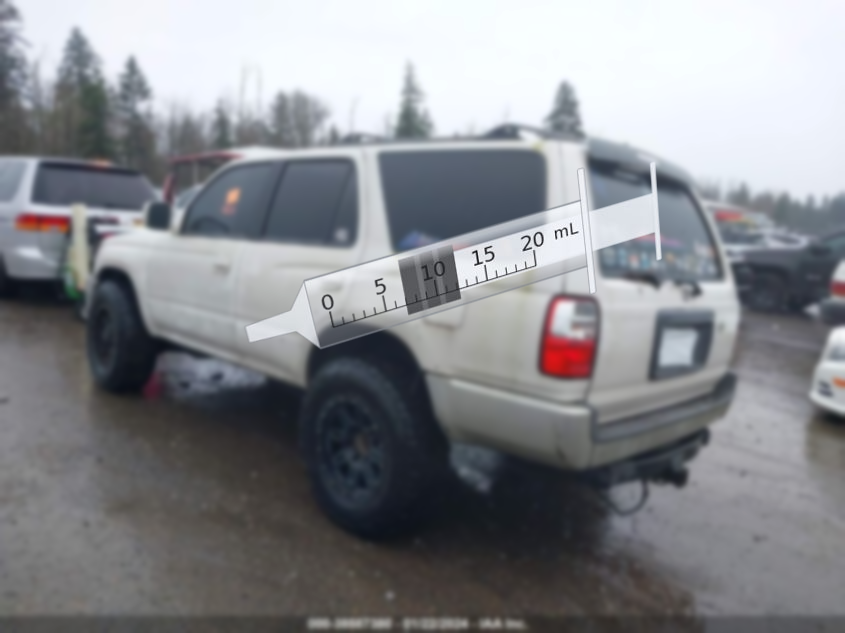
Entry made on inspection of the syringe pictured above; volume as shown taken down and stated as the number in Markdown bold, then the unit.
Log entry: **7** mL
